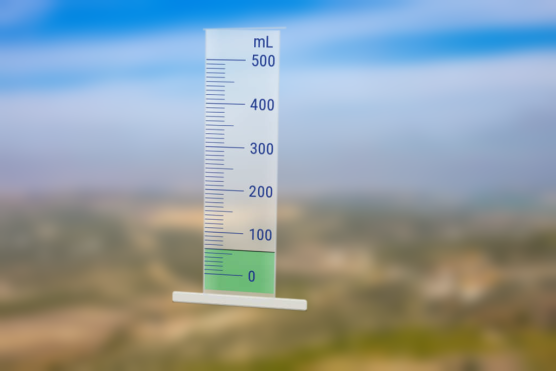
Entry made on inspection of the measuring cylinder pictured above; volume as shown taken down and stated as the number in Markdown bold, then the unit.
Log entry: **60** mL
